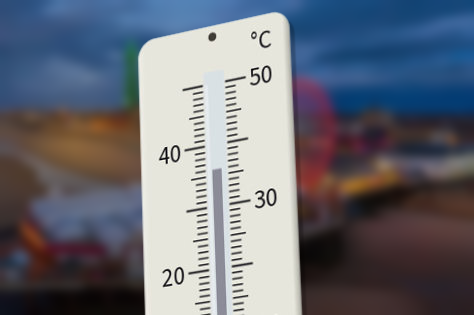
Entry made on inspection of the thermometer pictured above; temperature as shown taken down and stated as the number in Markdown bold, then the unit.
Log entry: **36** °C
